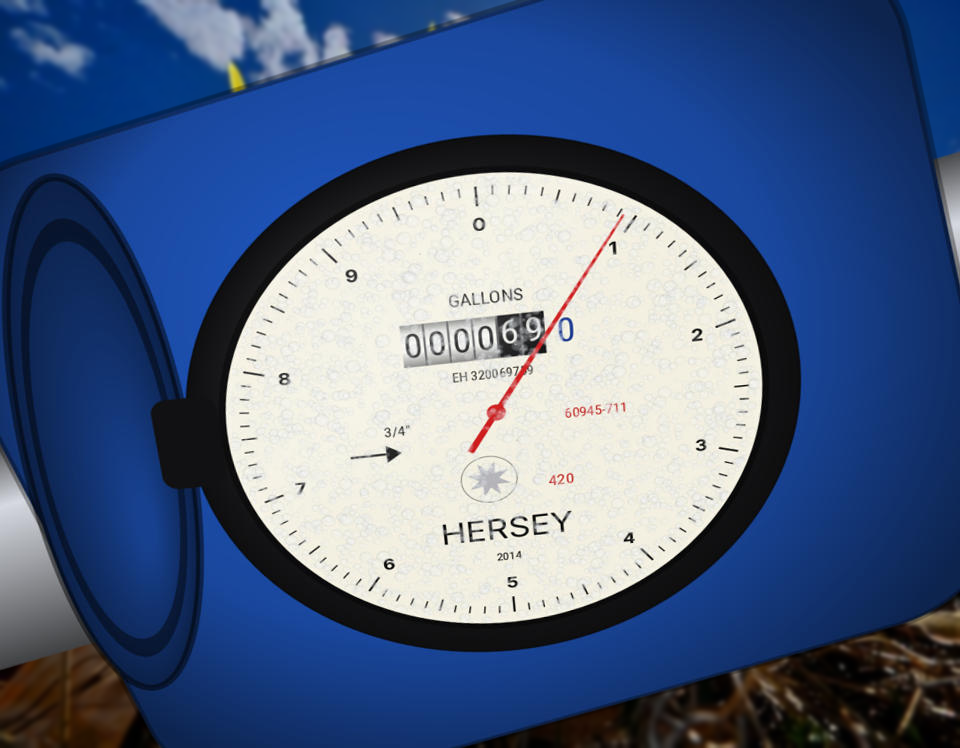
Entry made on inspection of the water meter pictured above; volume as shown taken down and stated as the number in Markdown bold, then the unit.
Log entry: **690.9** gal
